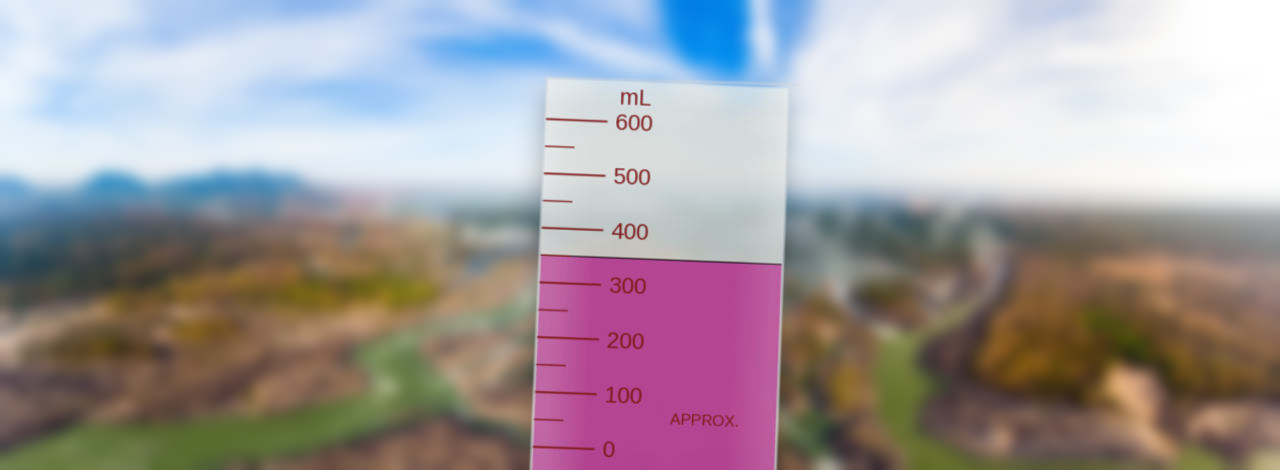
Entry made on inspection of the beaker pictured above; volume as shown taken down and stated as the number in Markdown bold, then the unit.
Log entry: **350** mL
